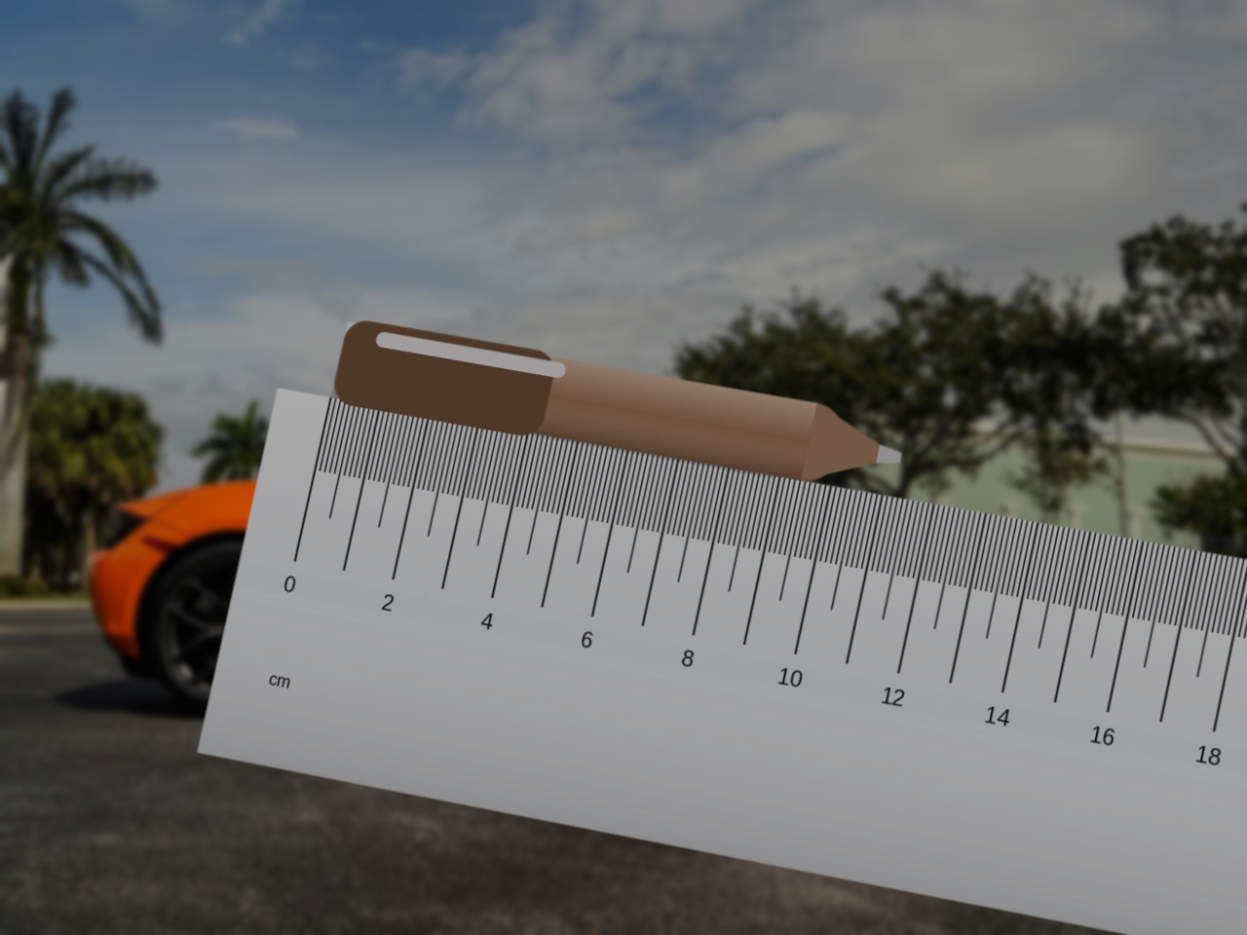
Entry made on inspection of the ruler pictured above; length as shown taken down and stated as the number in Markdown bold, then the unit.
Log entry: **11.2** cm
